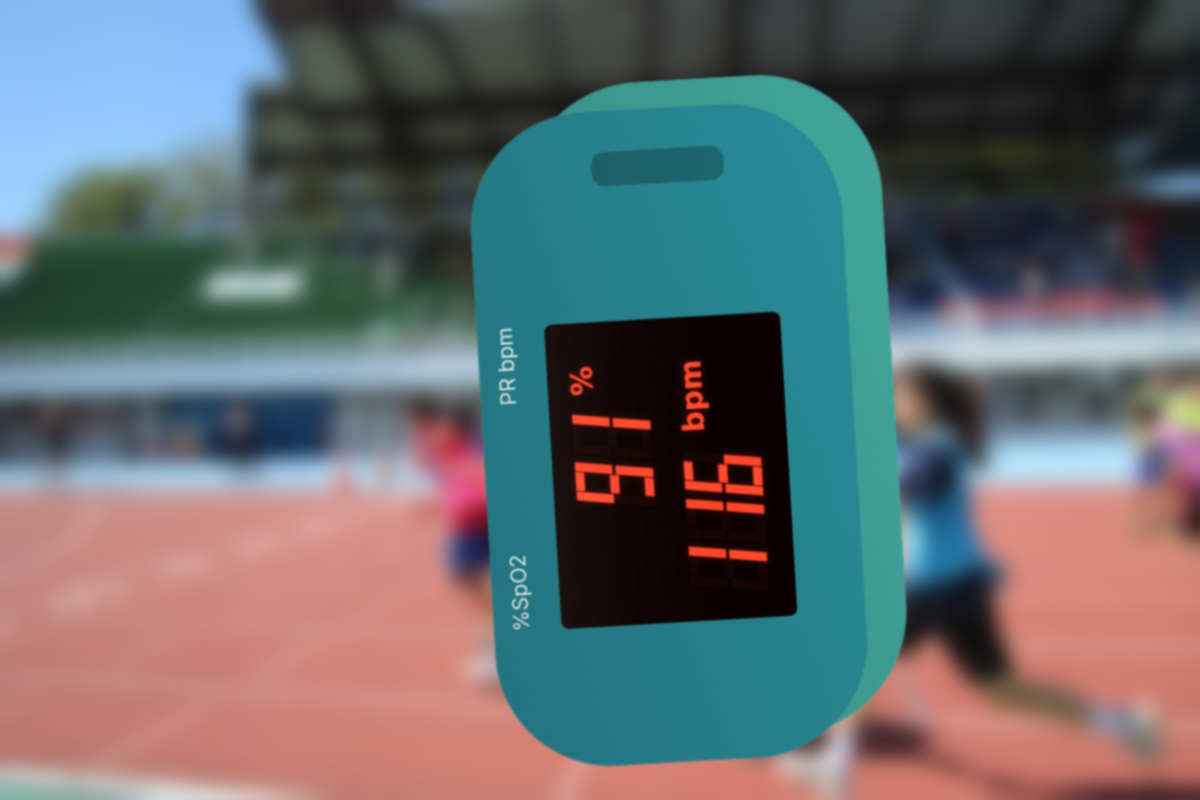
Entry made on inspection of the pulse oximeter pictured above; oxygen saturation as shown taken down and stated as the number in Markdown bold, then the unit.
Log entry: **91** %
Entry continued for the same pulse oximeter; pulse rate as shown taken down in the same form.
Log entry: **116** bpm
